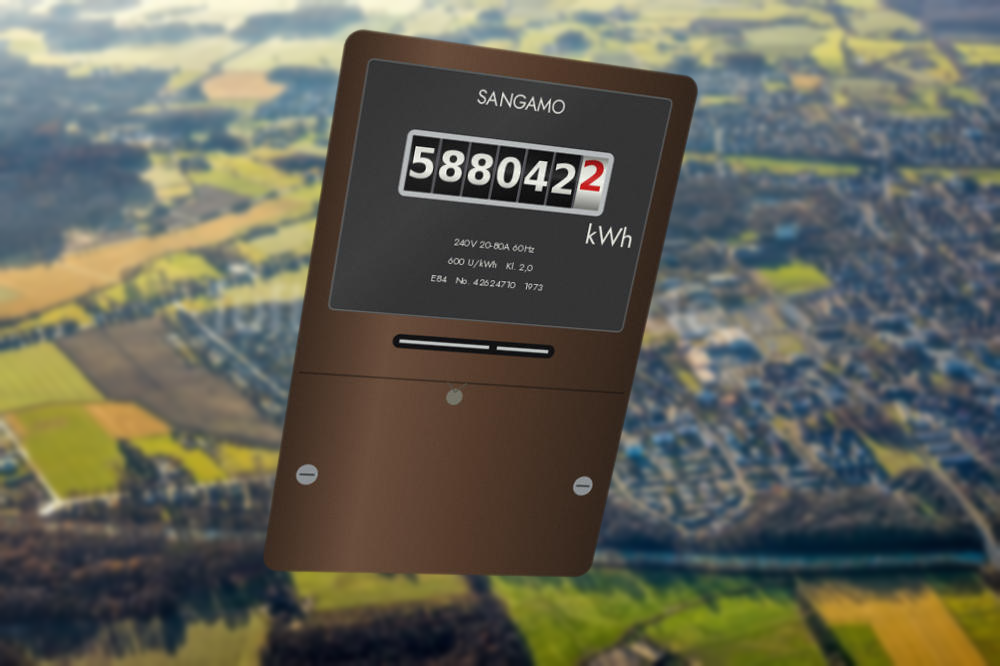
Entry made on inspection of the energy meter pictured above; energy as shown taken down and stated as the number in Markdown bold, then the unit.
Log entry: **588042.2** kWh
